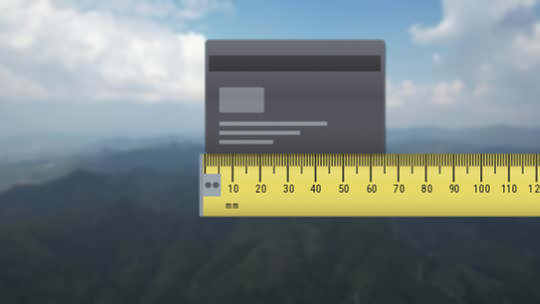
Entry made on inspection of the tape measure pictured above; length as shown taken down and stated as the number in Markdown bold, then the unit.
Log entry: **65** mm
